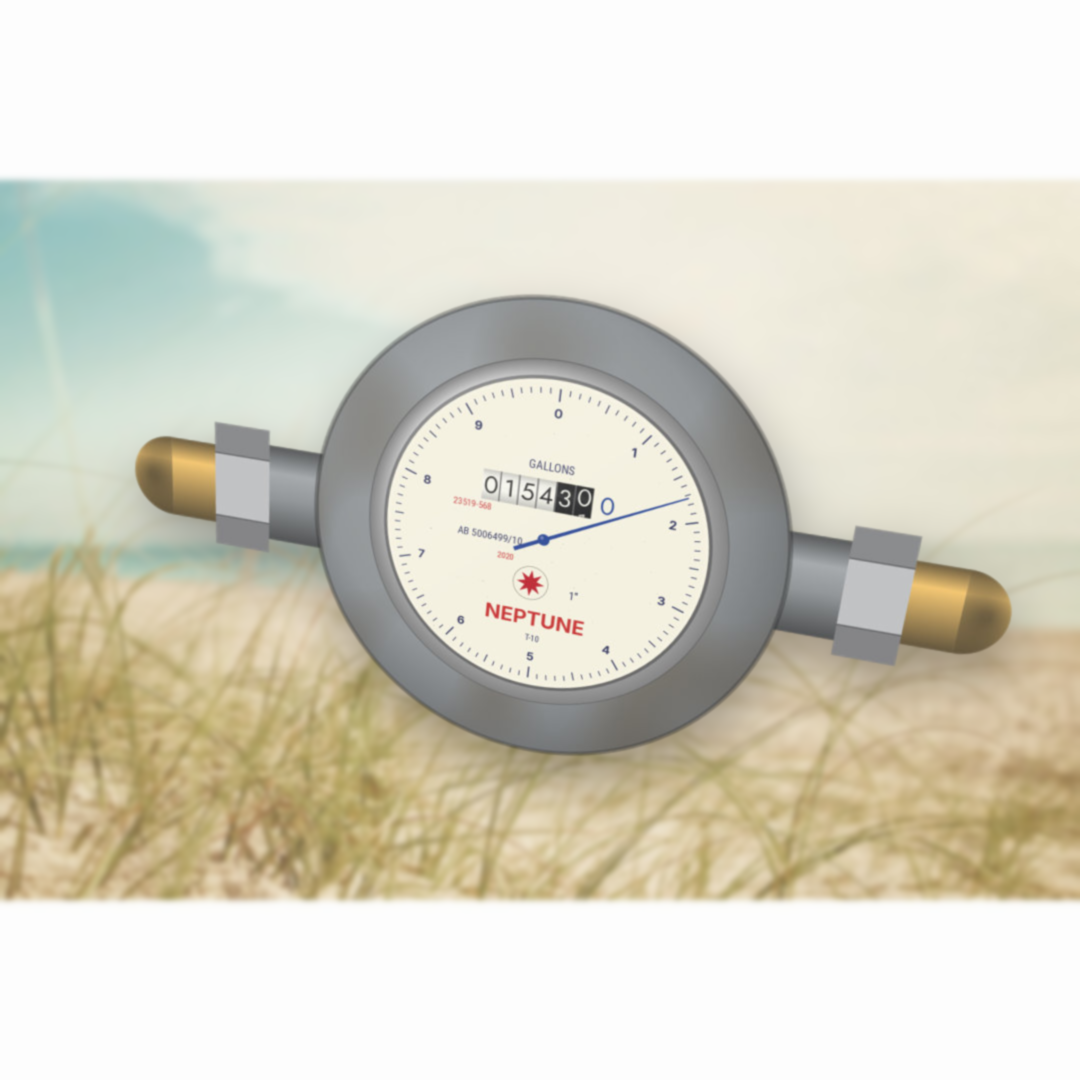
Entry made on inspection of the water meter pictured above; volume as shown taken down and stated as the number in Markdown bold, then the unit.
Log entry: **154301.7** gal
